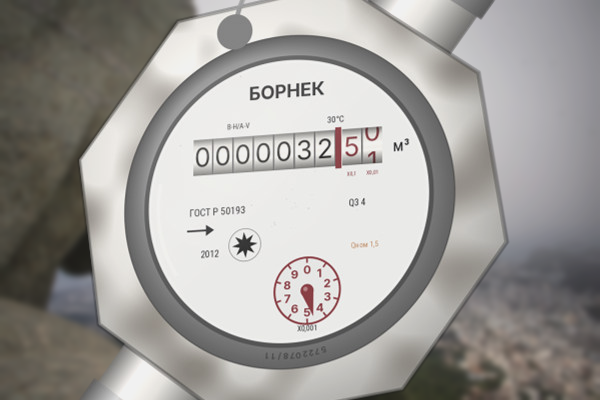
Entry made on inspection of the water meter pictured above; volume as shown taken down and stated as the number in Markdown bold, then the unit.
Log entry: **32.504** m³
